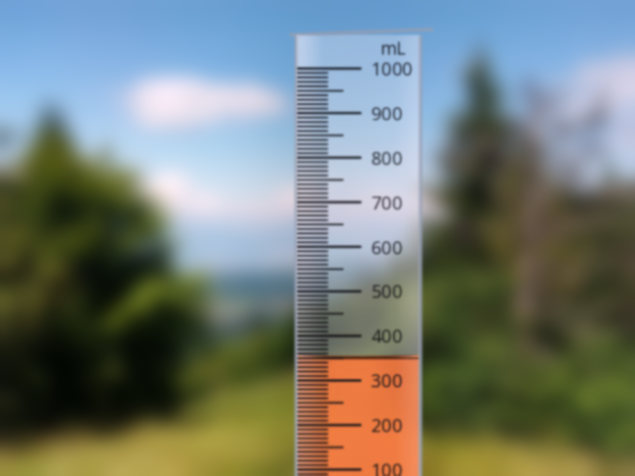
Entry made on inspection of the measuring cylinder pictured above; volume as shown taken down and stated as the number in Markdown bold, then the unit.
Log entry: **350** mL
